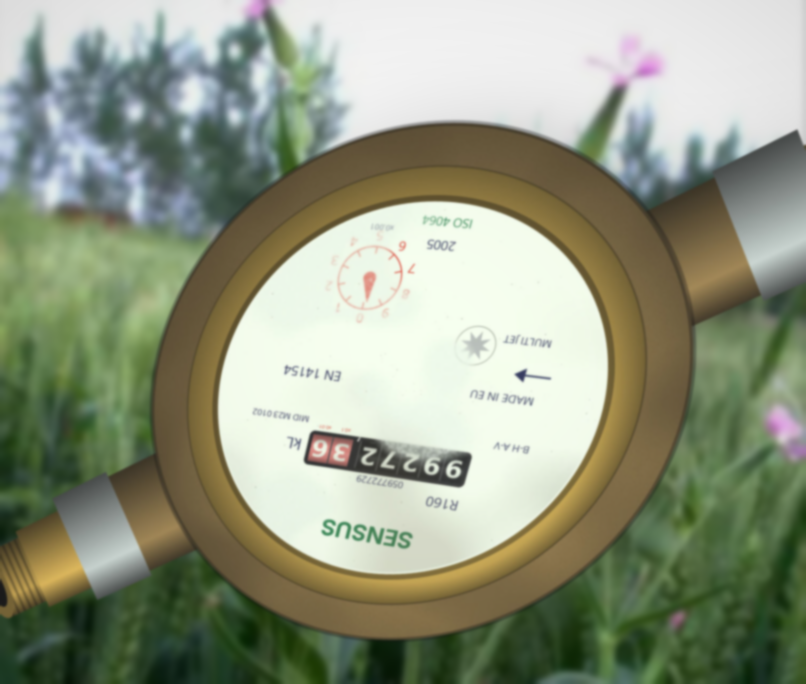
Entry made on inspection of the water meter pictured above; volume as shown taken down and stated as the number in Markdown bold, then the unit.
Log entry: **99272.359** kL
